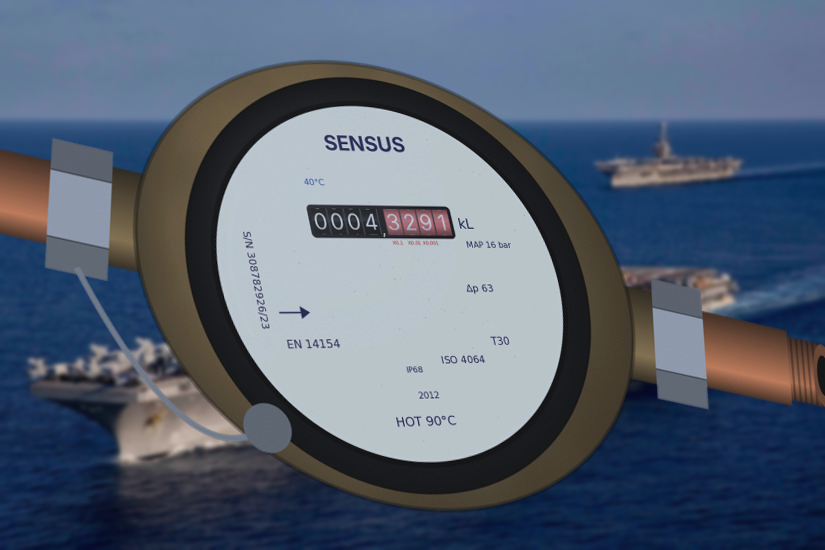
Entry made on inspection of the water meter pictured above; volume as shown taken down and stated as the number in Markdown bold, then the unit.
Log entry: **4.3291** kL
